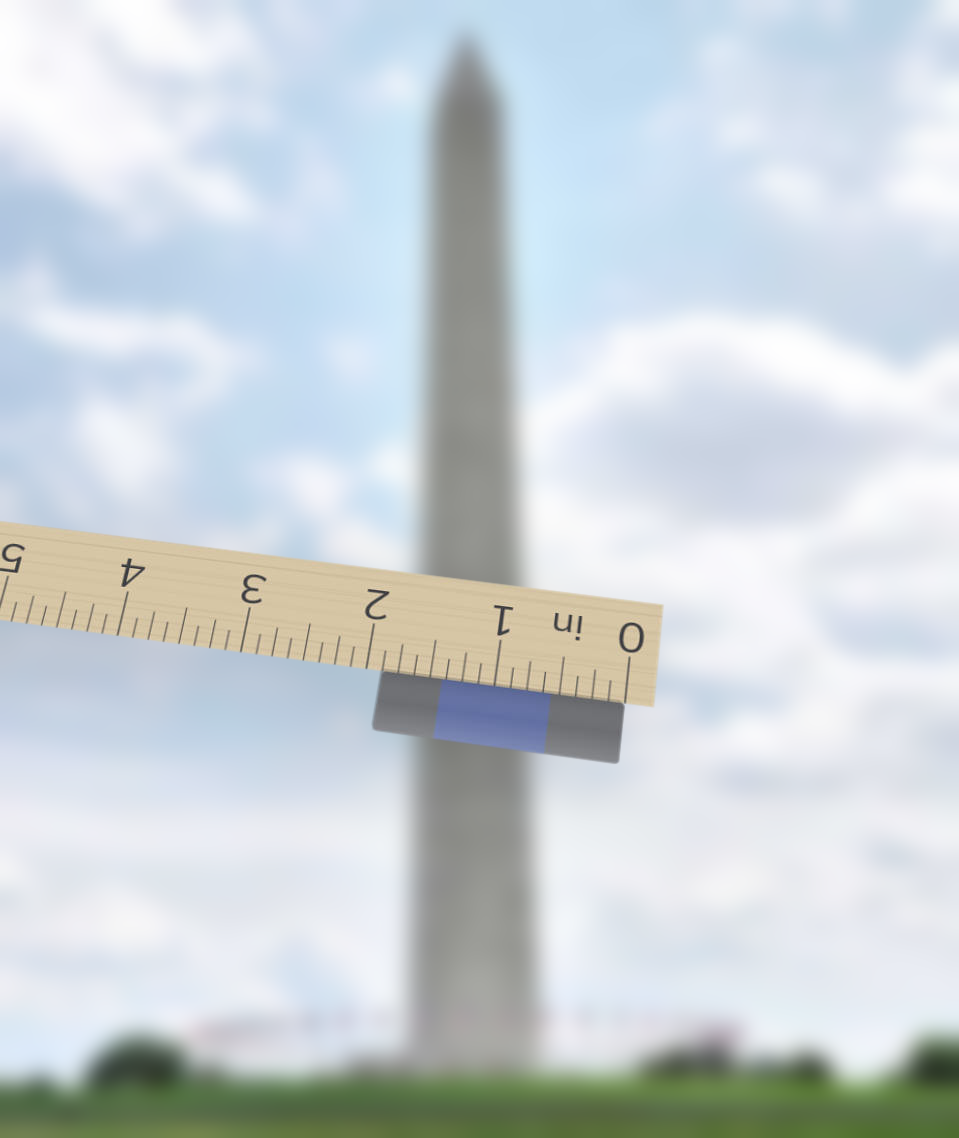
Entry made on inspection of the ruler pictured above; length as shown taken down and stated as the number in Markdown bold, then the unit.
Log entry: **1.875** in
